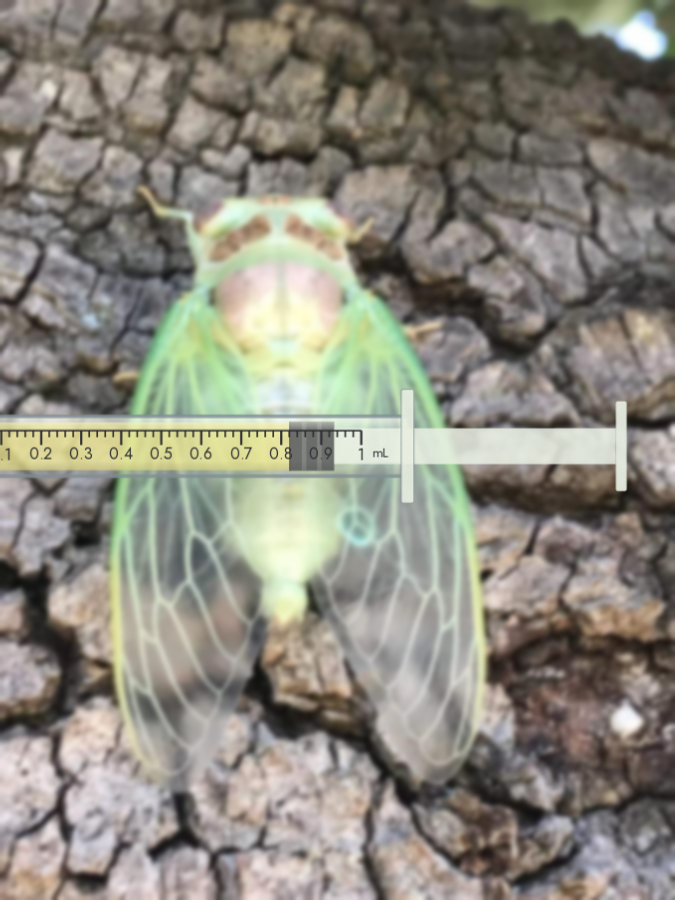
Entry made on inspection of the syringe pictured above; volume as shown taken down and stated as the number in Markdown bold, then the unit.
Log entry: **0.82** mL
